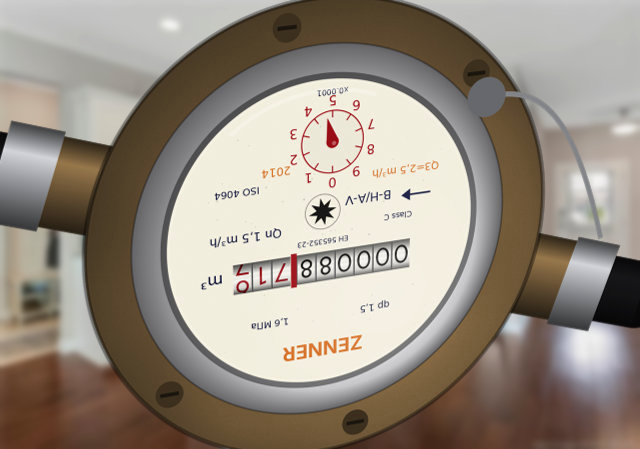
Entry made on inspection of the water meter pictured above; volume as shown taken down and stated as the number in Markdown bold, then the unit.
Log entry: **88.7164** m³
